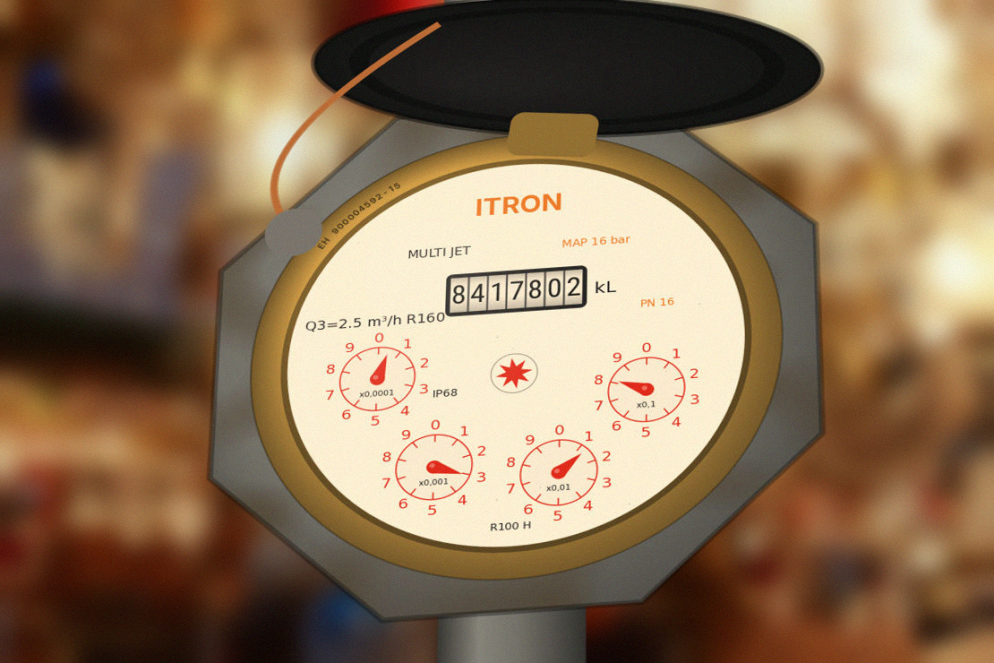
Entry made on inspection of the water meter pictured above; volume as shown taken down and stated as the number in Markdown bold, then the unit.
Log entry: **8417802.8130** kL
